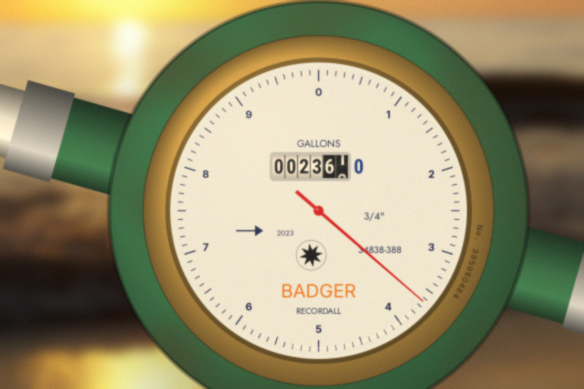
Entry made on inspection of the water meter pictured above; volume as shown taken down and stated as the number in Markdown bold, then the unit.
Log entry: **23613.6** gal
